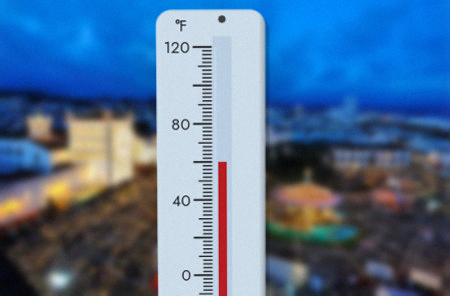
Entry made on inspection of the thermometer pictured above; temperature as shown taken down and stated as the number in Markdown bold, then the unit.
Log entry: **60** °F
